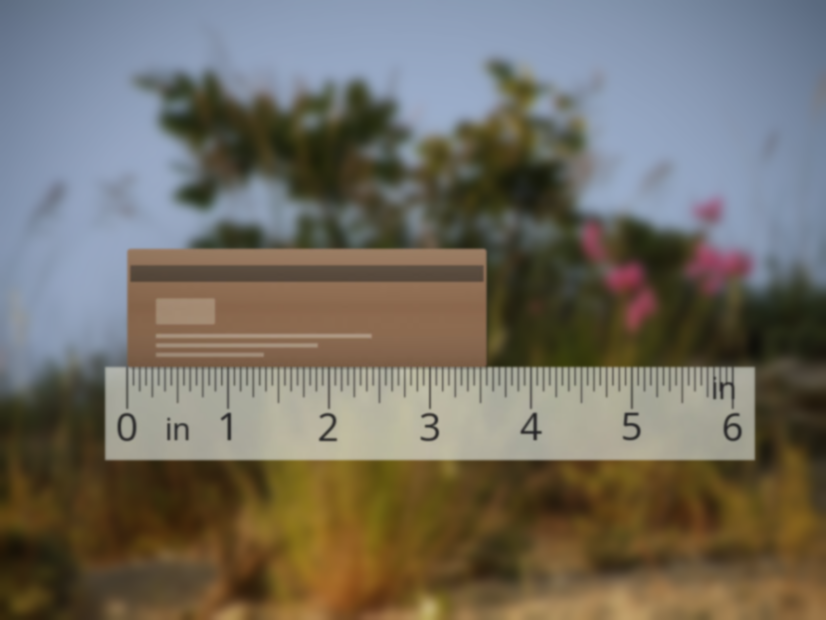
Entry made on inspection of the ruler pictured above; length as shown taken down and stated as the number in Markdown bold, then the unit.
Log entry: **3.5625** in
